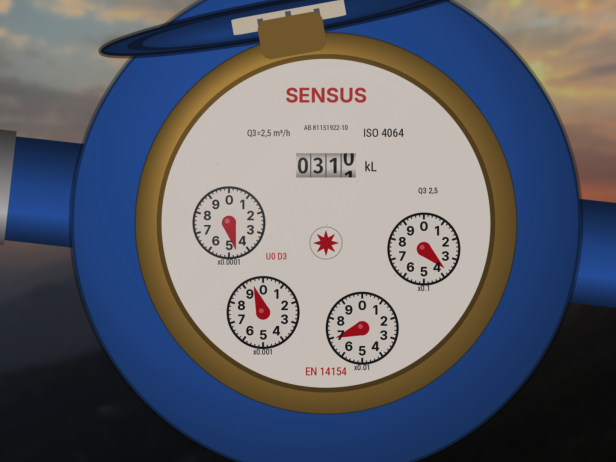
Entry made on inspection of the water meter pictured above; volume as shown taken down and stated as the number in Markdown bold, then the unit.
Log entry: **310.3694** kL
